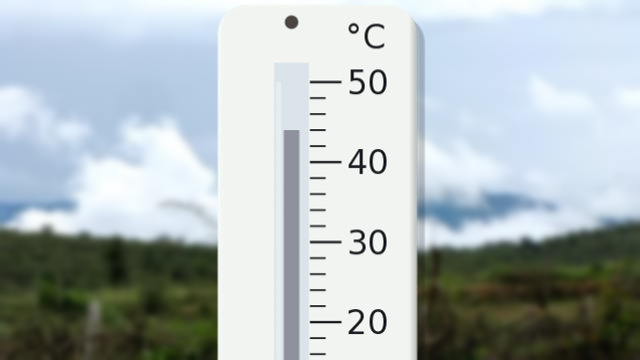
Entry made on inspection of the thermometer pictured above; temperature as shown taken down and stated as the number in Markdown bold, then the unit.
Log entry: **44** °C
